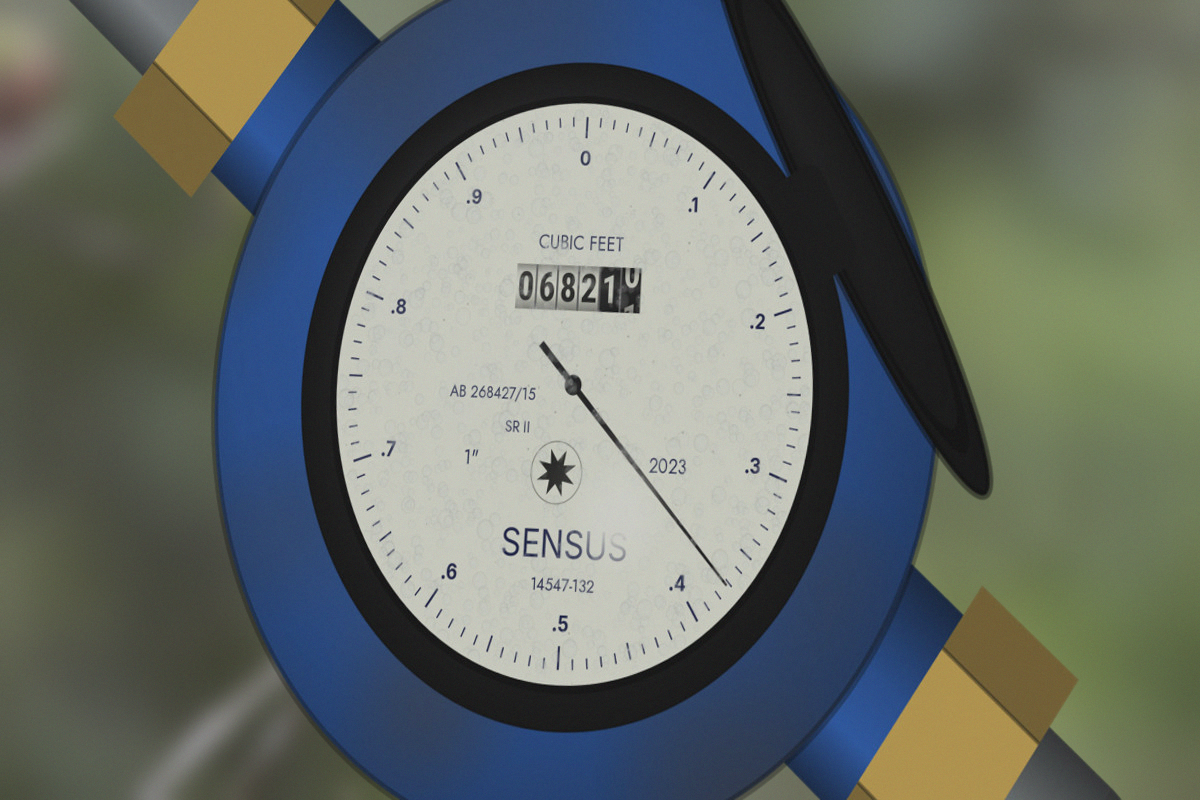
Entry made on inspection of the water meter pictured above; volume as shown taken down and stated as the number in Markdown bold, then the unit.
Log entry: **68210.37** ft³
